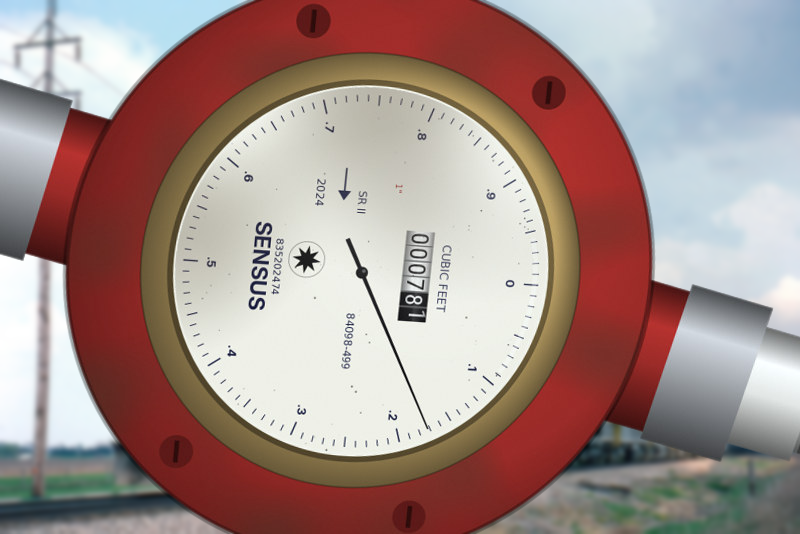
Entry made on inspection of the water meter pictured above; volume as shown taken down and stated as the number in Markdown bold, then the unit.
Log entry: **781.17** ft³
